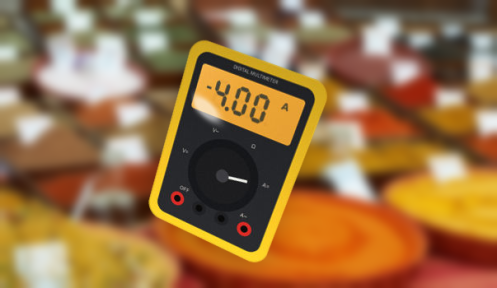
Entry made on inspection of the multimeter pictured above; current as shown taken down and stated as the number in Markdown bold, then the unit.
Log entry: **-4.00** A
